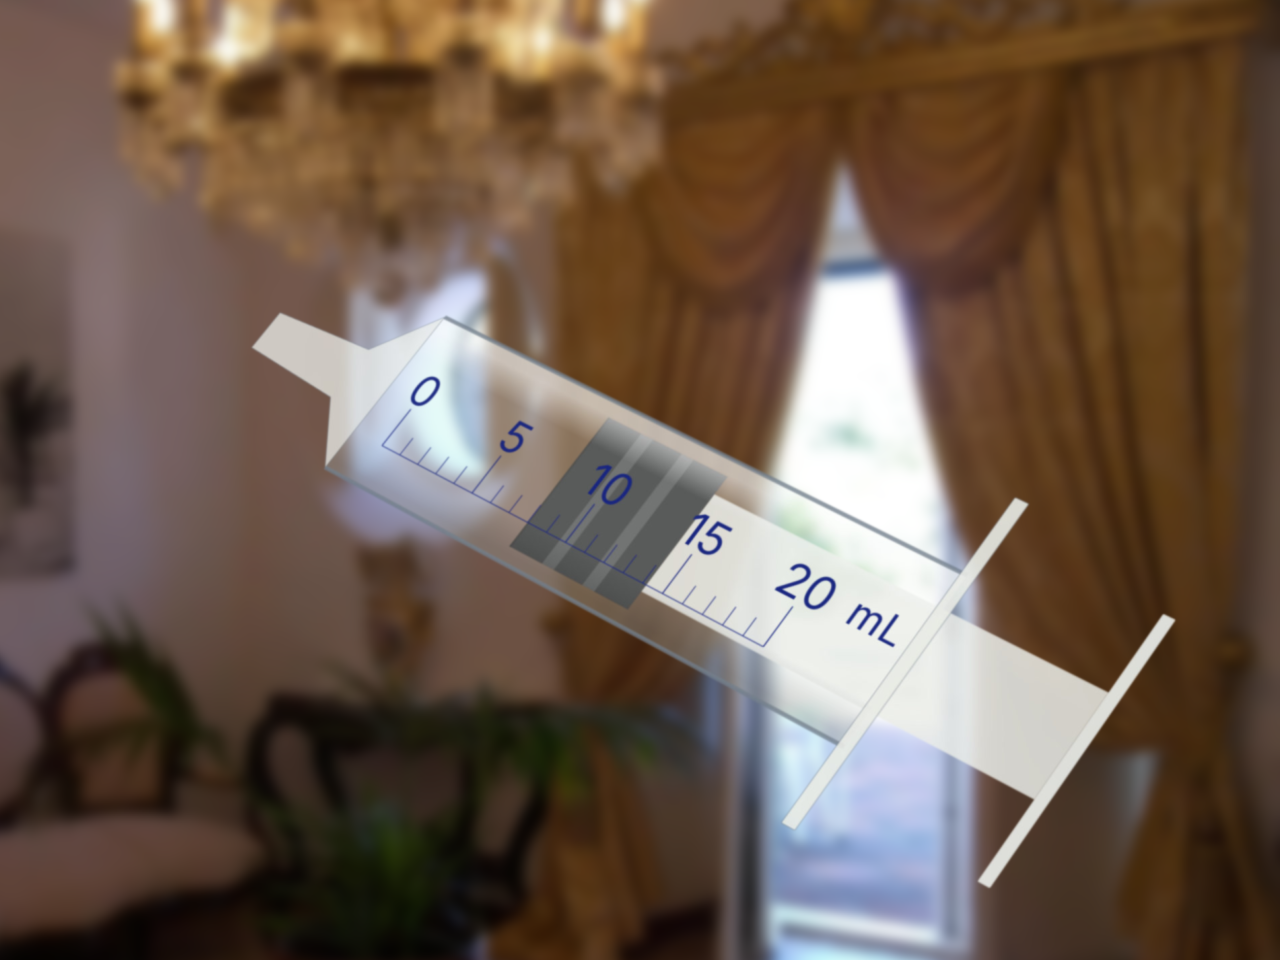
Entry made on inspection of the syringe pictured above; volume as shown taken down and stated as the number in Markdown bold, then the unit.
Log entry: **8** mL
